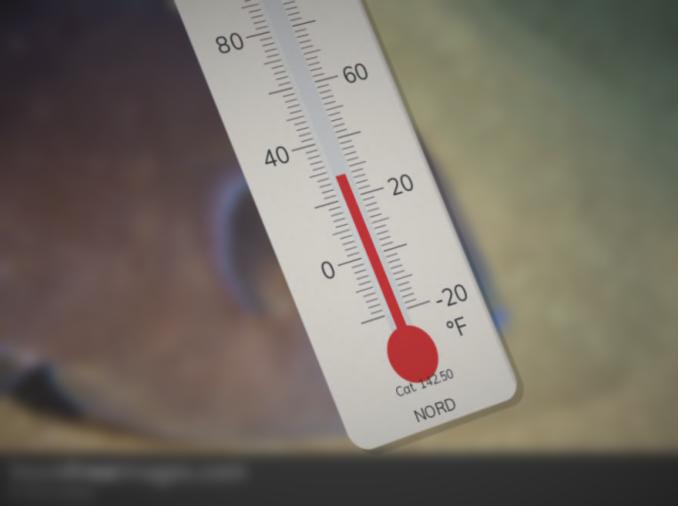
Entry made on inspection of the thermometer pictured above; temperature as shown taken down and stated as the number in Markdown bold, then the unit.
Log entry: **28** °F
